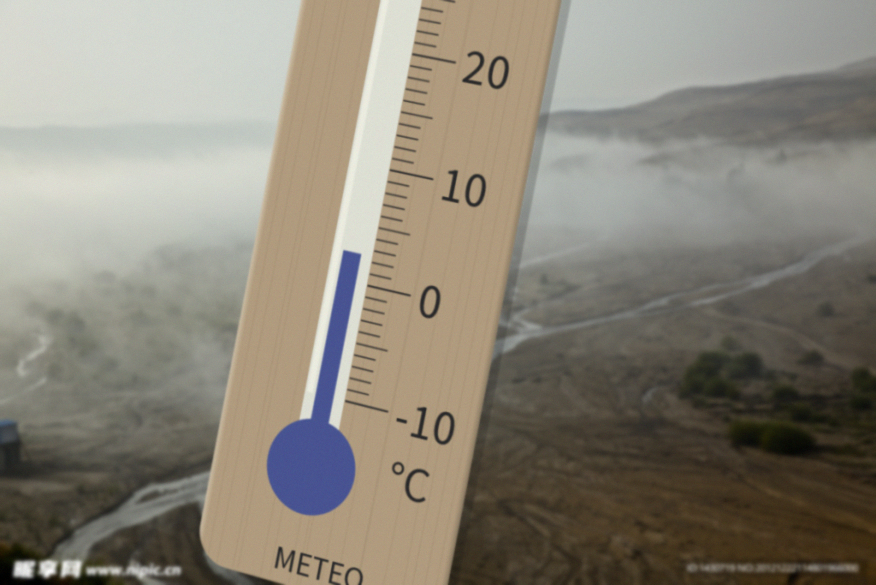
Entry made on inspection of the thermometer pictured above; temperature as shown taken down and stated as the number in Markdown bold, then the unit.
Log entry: **2.5** °C
